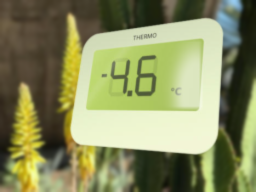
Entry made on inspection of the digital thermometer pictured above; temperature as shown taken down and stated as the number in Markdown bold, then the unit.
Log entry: **-4.6** °C
